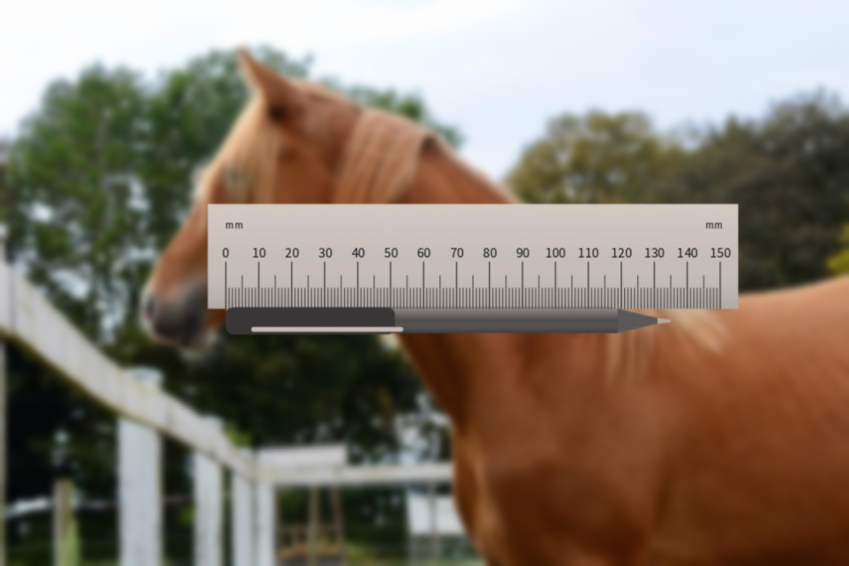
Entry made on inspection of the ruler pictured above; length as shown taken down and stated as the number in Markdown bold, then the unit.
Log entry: **135** mm
